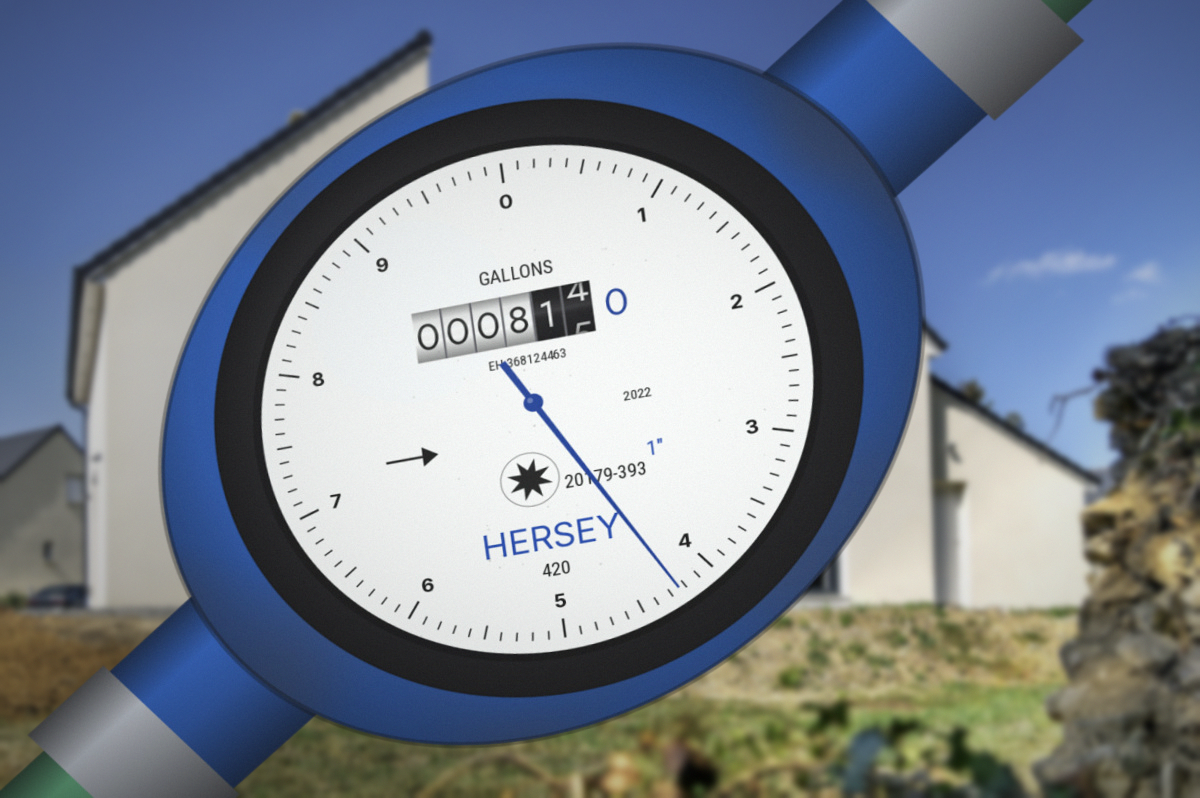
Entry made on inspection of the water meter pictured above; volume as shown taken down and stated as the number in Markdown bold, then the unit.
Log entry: **8144.2** gal
